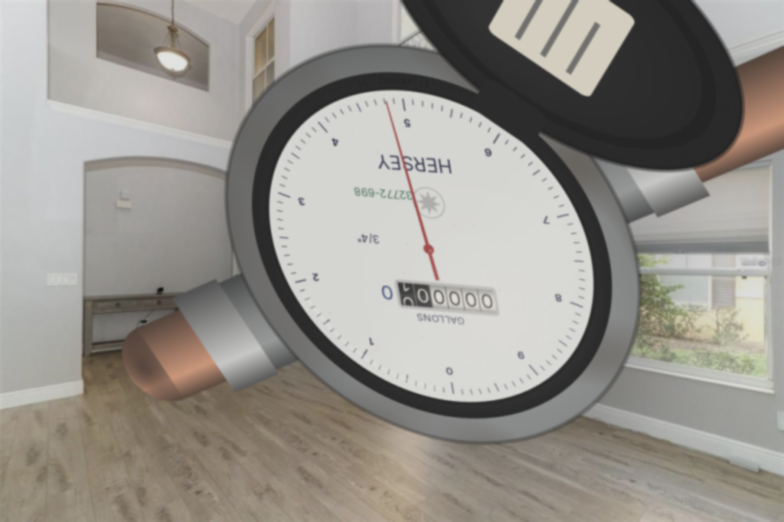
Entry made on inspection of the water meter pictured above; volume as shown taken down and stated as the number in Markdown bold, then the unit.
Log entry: **4.8** gal
